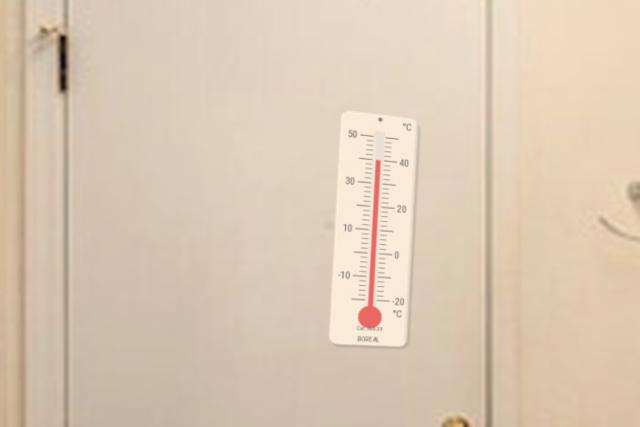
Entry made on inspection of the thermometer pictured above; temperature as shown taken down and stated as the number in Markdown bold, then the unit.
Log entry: **40** °C
